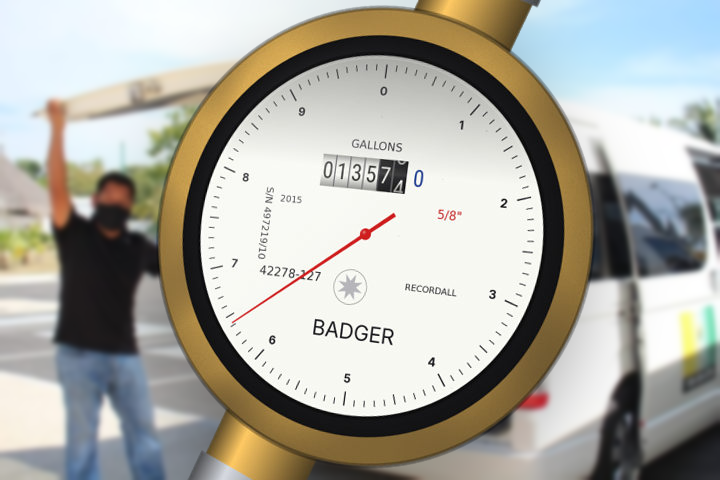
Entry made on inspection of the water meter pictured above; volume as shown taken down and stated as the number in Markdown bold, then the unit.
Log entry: **135736.4** gal
